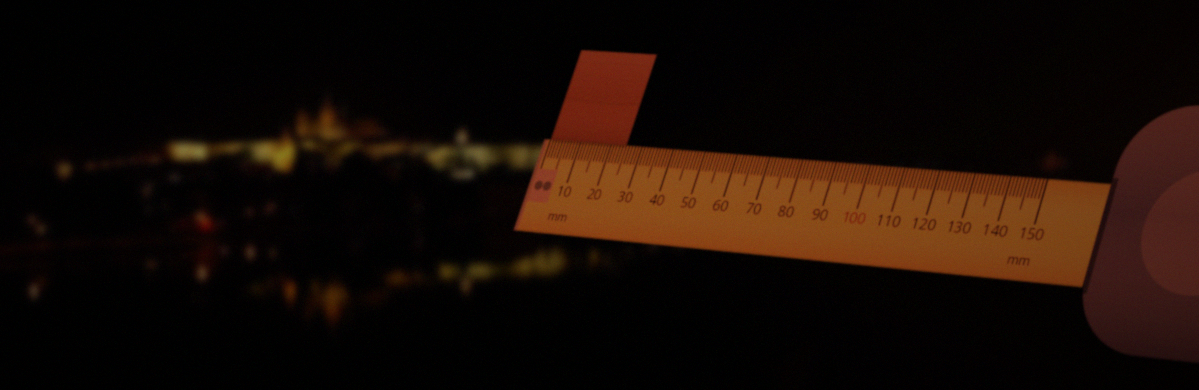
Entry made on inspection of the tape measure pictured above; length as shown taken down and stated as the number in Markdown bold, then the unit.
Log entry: **25** mm
